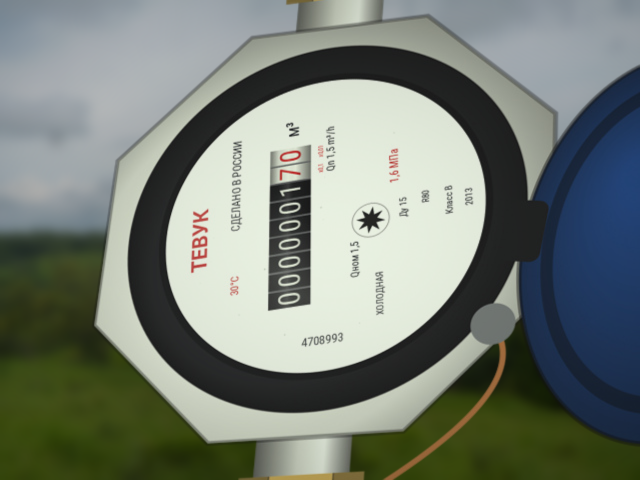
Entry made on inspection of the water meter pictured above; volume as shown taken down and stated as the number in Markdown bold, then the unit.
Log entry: **1.70** m³
